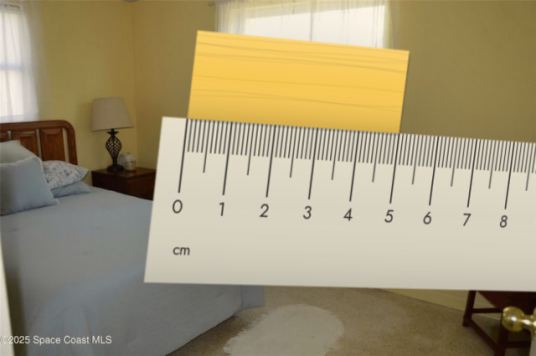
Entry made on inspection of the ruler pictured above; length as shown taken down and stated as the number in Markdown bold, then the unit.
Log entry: **5** cm
